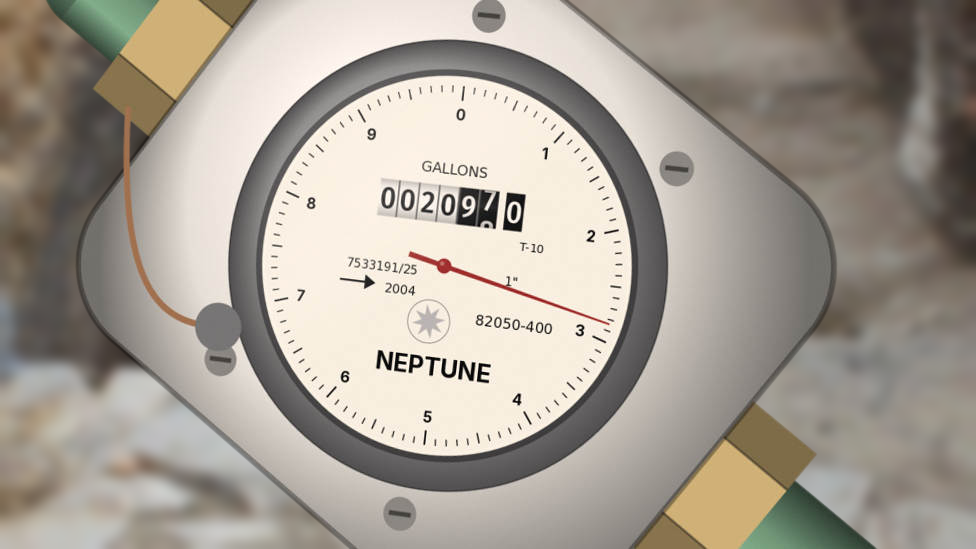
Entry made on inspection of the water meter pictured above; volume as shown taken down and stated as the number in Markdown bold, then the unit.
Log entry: **20972.8** gal
